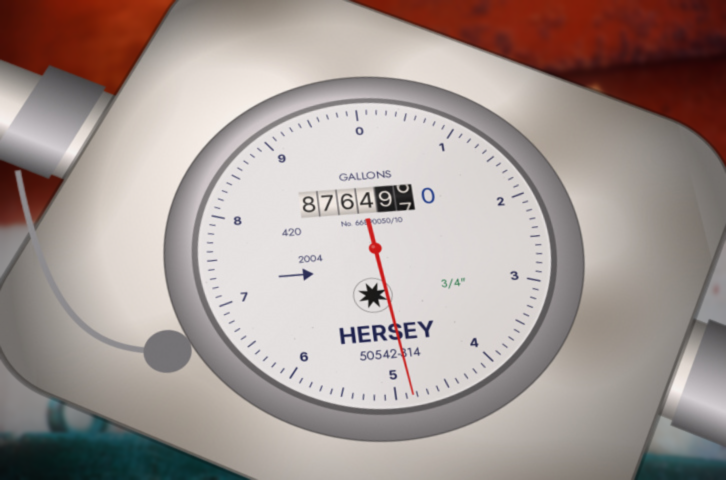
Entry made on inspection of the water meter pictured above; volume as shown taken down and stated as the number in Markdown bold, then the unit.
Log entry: **8764964.8** gal
